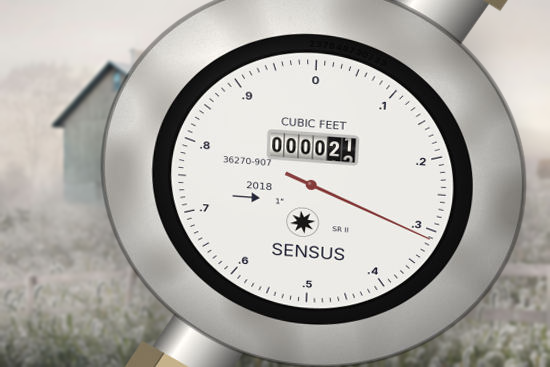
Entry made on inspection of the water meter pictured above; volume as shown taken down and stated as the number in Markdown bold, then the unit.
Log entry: **21.31** ft³
